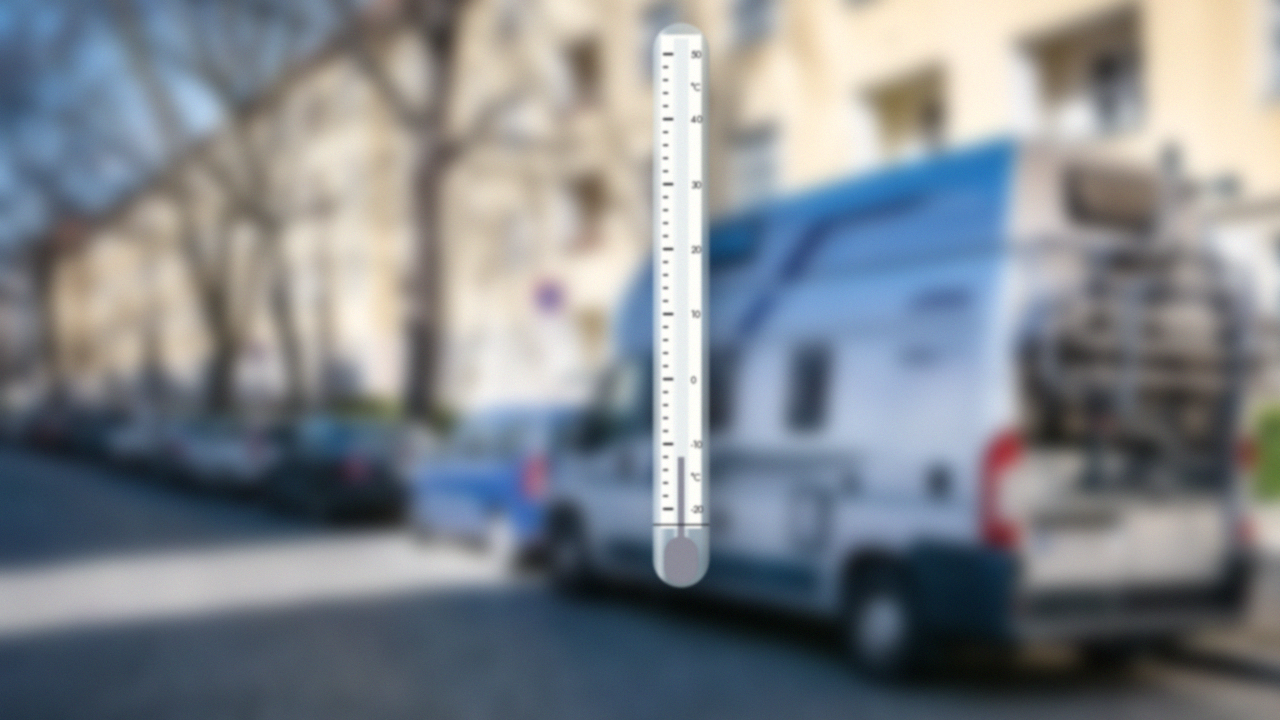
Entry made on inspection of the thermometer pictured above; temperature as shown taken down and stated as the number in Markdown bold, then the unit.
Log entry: **-12** °C
